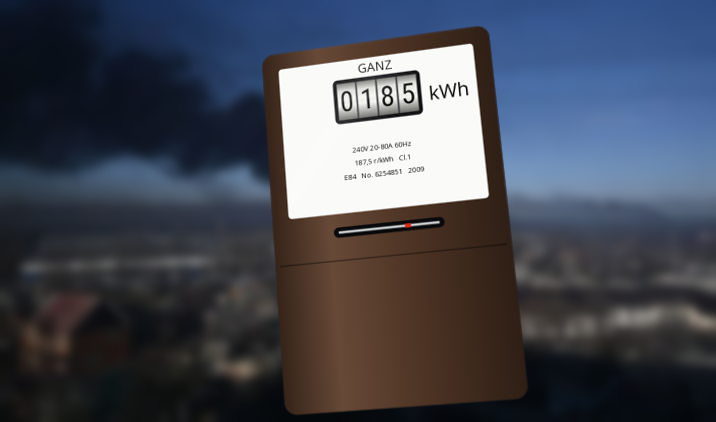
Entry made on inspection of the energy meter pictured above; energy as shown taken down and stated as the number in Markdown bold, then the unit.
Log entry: **185** kWh
